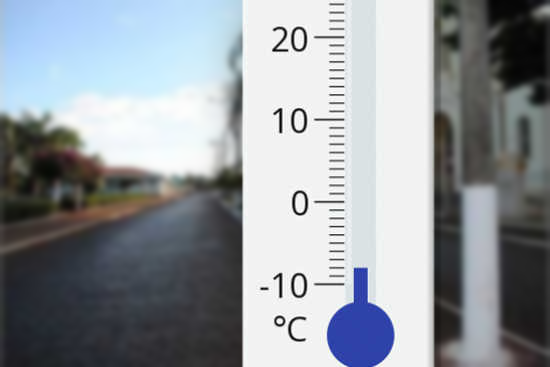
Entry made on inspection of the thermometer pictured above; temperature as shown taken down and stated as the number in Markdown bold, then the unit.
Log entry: **-8** °C
